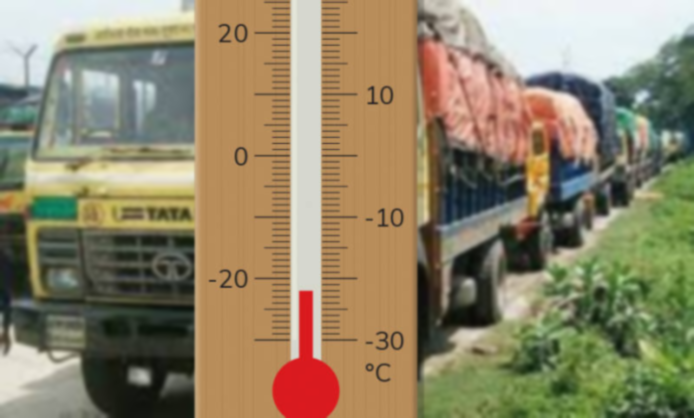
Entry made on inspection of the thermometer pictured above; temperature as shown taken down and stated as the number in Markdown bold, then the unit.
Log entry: **-22** °C
